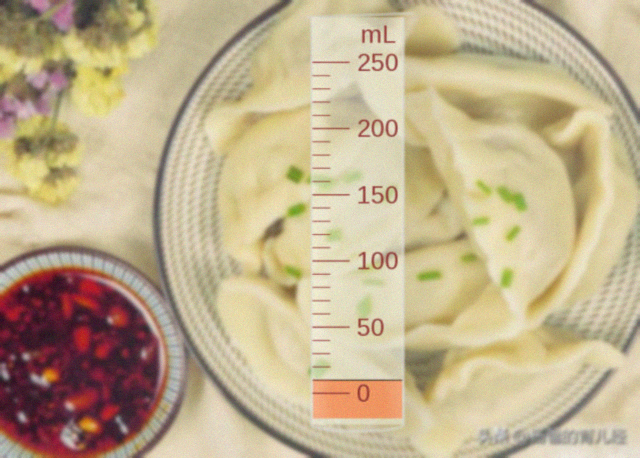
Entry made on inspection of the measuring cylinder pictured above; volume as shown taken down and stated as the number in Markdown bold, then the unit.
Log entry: **10** mL
